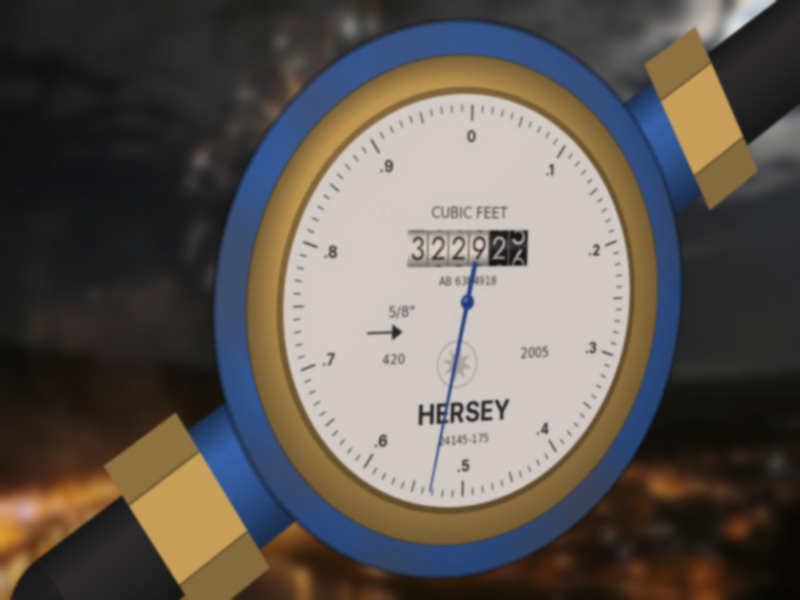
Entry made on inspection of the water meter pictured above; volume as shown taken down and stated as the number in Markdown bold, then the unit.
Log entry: **322925.53** ft³
